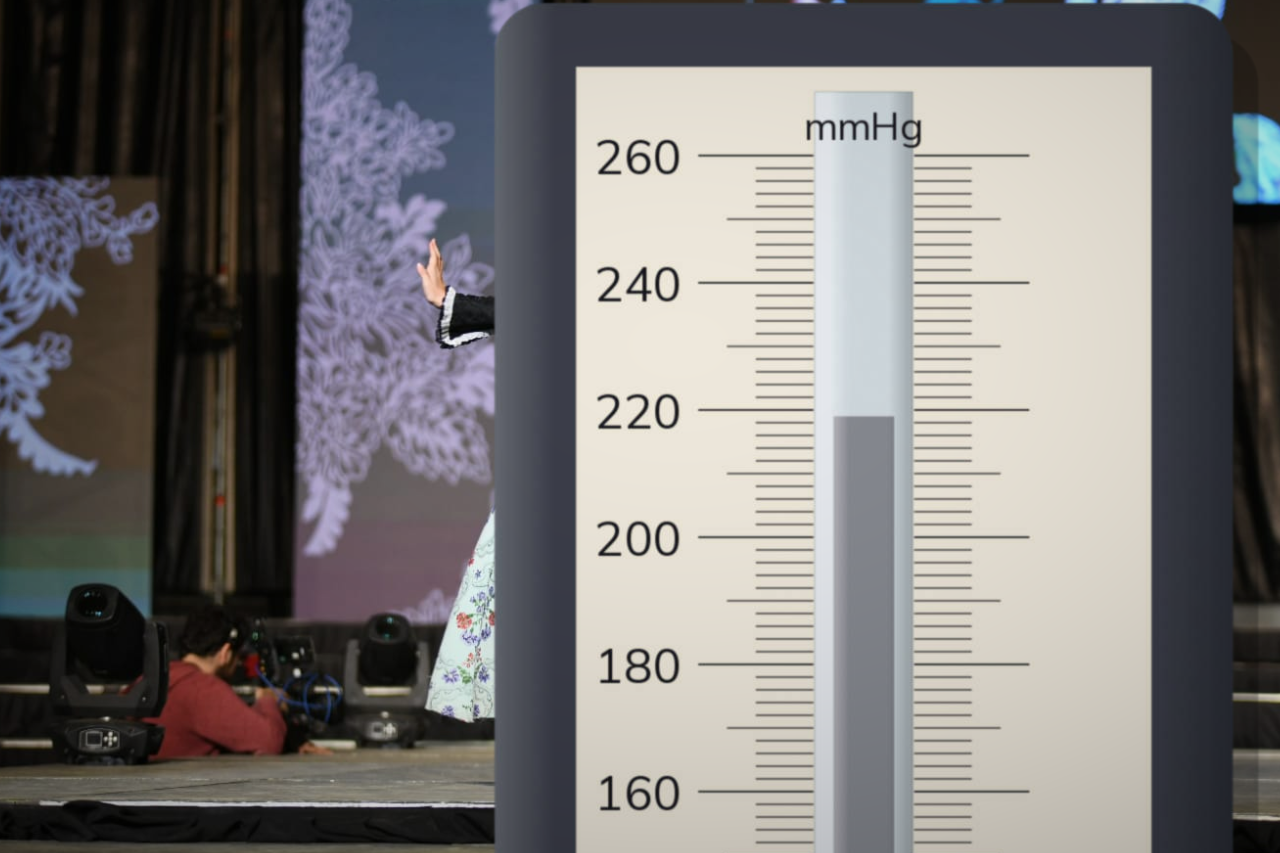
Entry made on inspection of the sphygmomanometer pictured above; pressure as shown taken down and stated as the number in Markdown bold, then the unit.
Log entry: **219** mmHg
